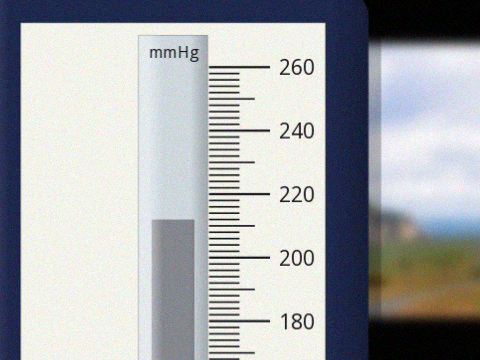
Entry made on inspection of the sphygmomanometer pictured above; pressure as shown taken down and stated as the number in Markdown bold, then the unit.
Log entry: **212** mmHg
